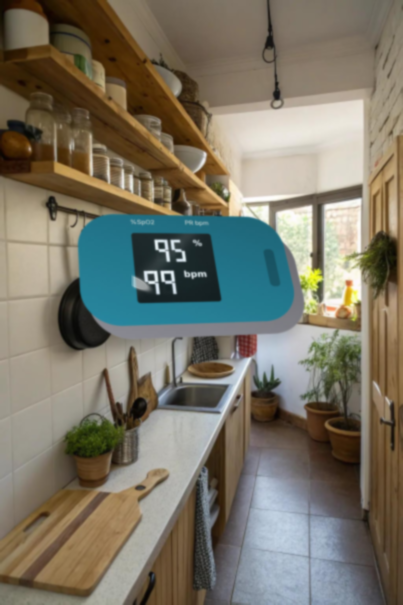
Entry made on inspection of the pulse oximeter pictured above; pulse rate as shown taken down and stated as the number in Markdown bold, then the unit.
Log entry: **99** bpm
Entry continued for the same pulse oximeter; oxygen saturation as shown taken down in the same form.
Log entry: **95** %
